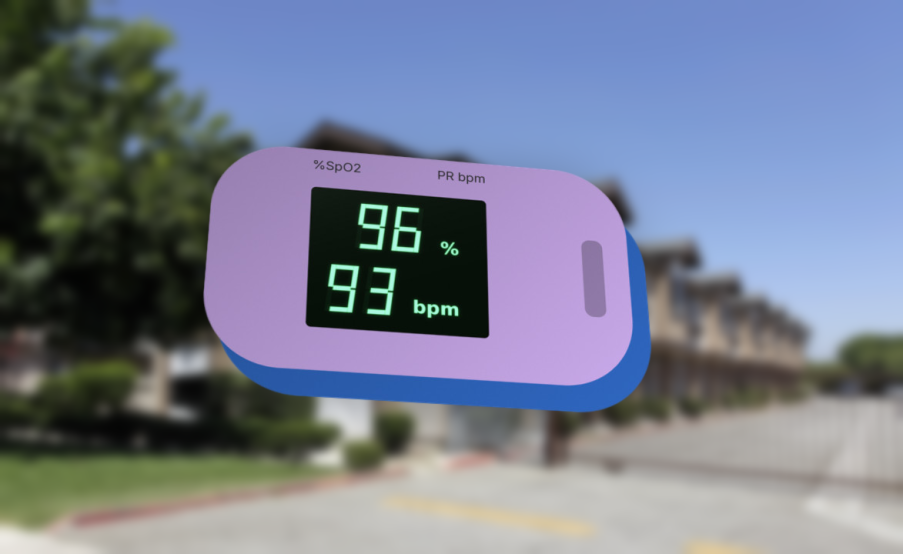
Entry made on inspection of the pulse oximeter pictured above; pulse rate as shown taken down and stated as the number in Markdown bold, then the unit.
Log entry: **93** bpm
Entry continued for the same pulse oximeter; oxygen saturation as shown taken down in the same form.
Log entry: **96** %
